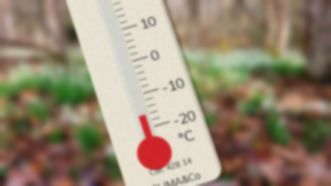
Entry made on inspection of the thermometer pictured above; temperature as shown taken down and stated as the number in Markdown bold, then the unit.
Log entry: **-16** °C
